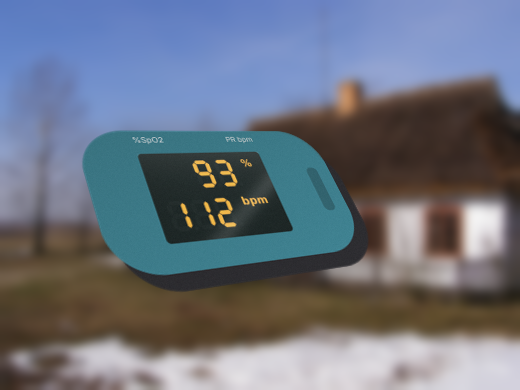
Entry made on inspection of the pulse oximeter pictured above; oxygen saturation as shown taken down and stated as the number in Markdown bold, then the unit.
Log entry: **93** %
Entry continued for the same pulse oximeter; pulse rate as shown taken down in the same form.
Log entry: **112** bpm
